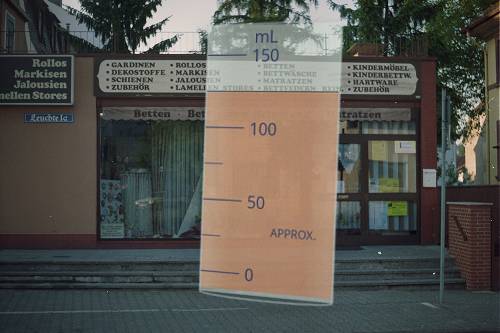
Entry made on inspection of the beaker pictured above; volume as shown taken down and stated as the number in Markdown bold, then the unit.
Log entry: **125** mL
